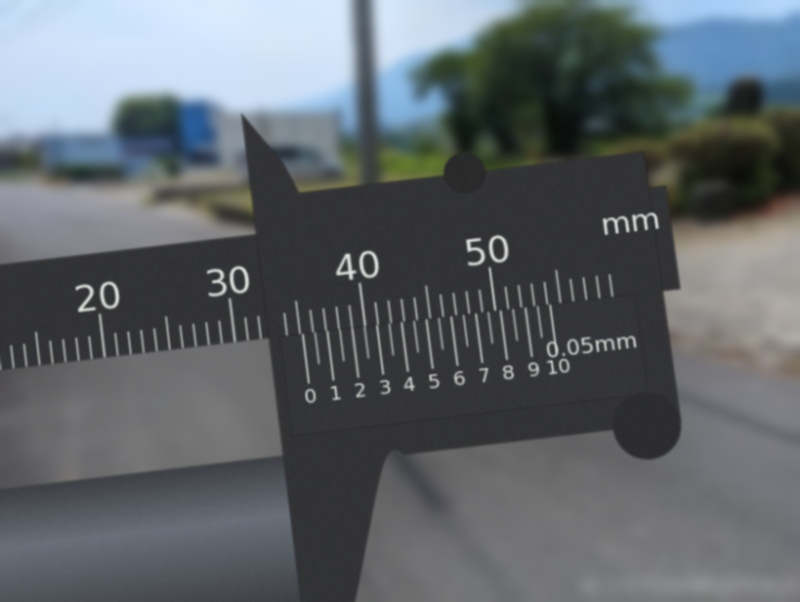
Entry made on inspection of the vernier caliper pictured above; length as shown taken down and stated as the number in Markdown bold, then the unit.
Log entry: **35.2** mm
